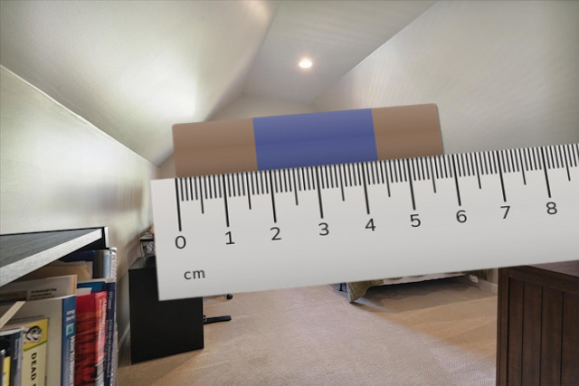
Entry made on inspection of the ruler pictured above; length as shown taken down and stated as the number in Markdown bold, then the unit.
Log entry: **5.8** cm
